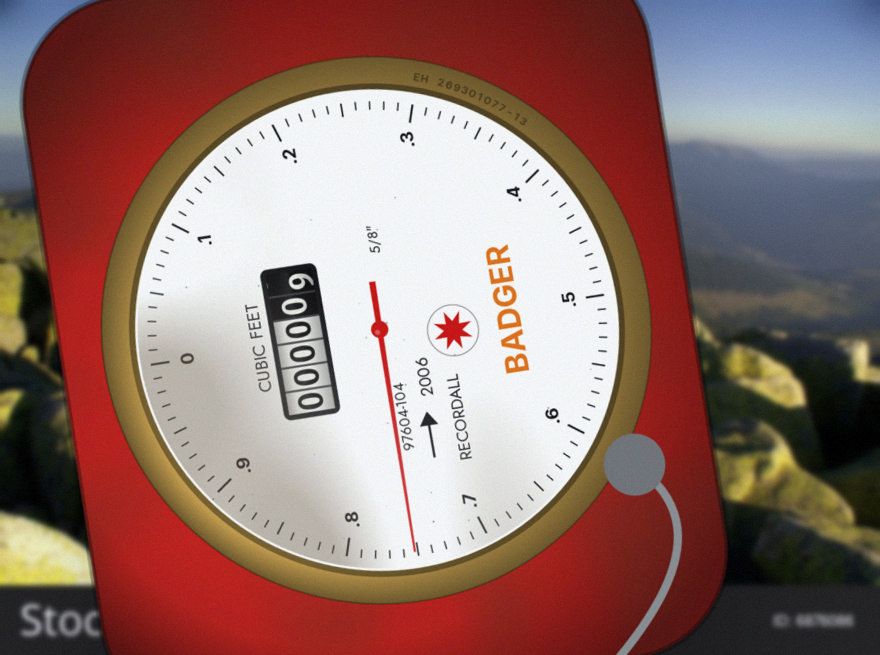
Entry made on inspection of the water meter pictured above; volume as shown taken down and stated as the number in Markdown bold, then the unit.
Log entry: **8.75** ft³
